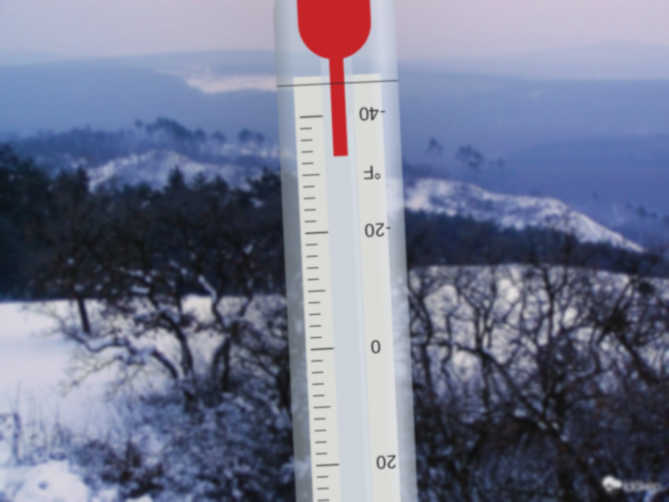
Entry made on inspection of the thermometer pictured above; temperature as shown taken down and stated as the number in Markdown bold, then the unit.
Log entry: **-33** °F
